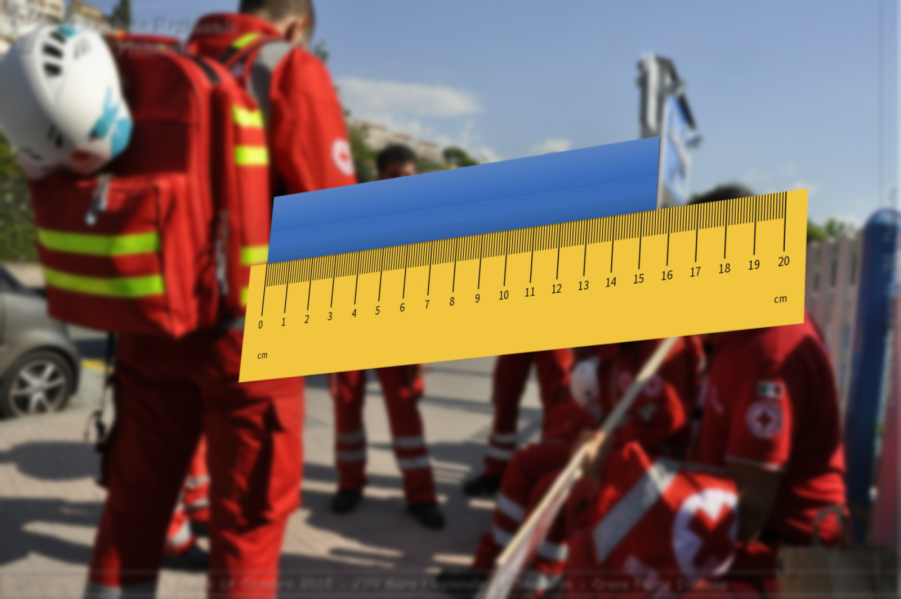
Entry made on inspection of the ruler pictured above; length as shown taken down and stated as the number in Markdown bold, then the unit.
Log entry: **15.5** cm
